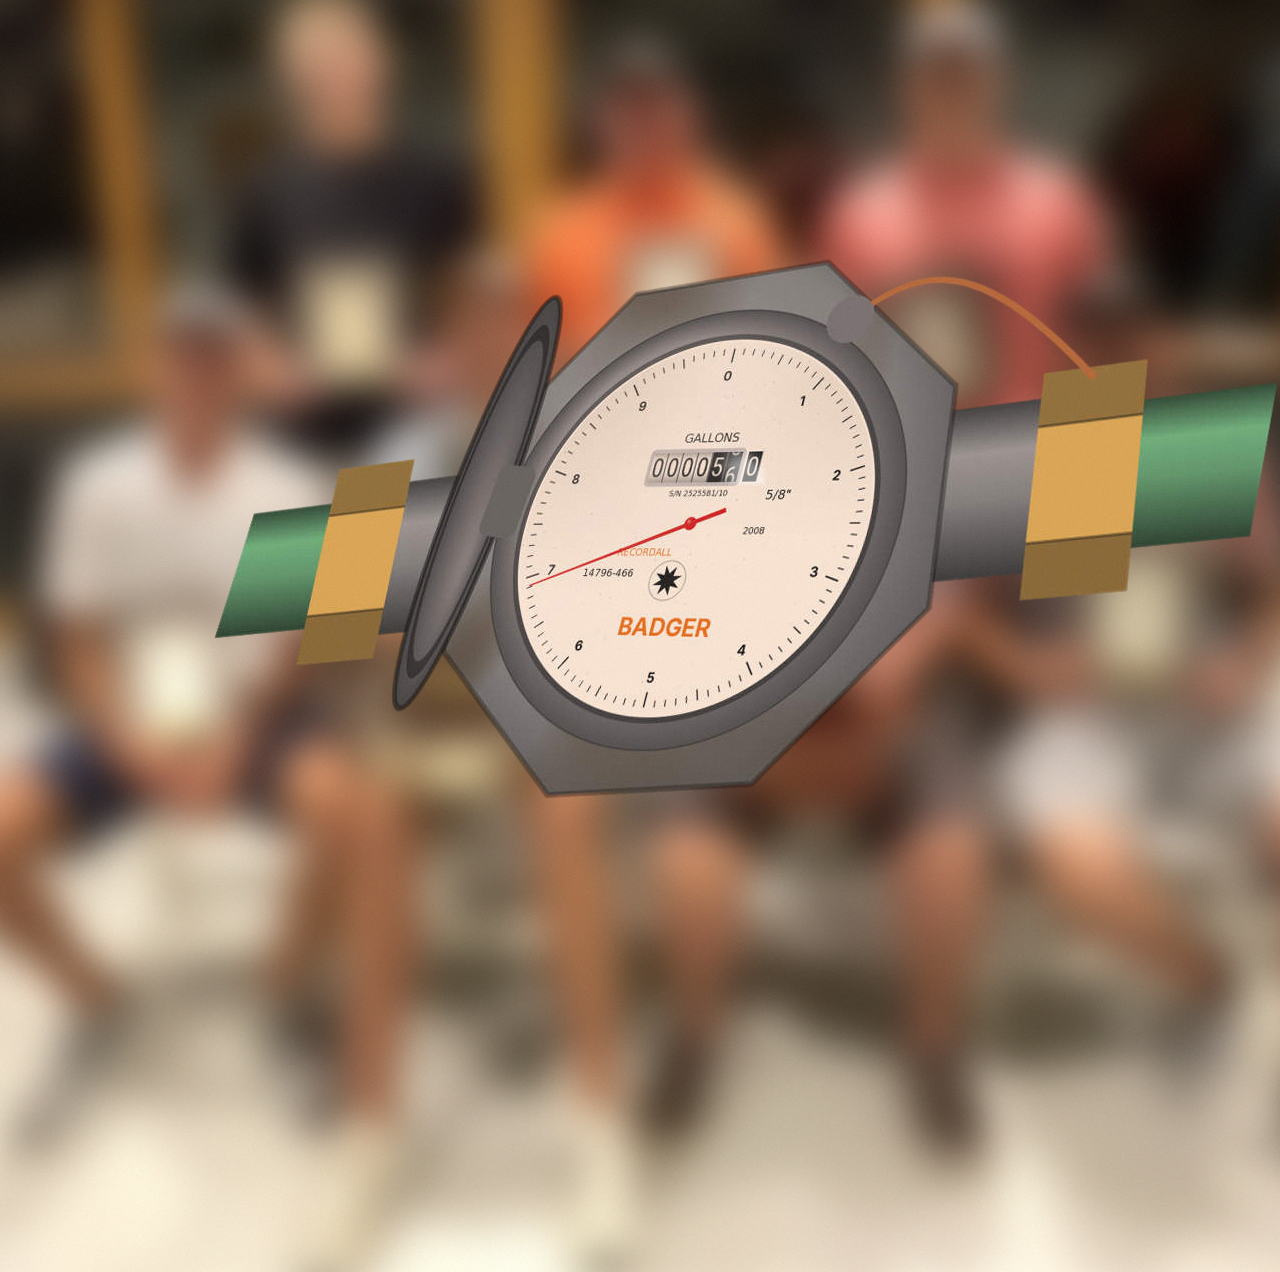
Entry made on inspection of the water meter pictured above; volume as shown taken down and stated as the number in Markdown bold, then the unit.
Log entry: **556.9** gal
